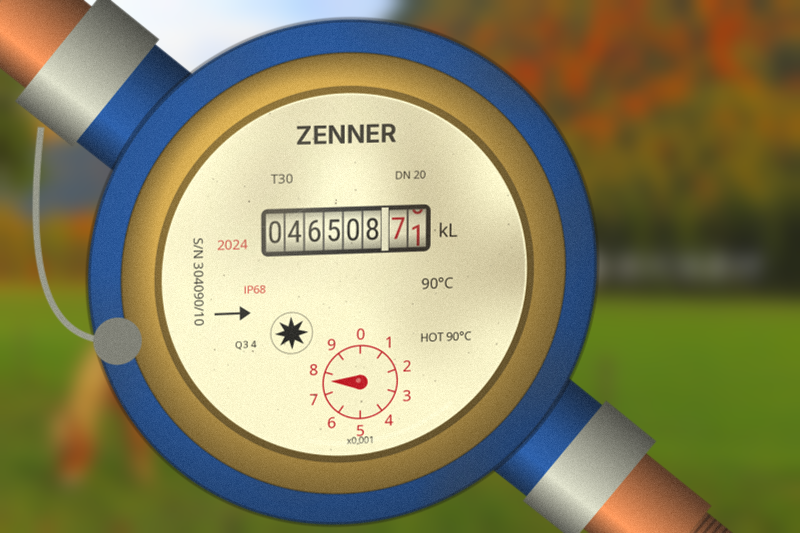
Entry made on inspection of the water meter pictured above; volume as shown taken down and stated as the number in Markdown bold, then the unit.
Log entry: **46508.707** kL
